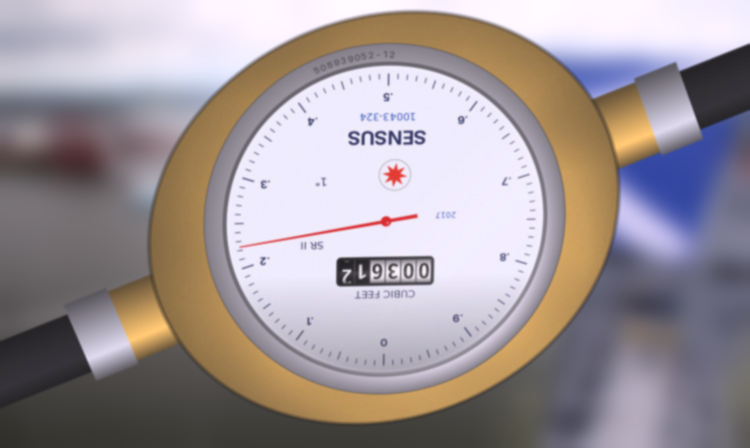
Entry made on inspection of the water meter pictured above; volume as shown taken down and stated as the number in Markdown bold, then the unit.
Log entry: **3612.22** ft³
